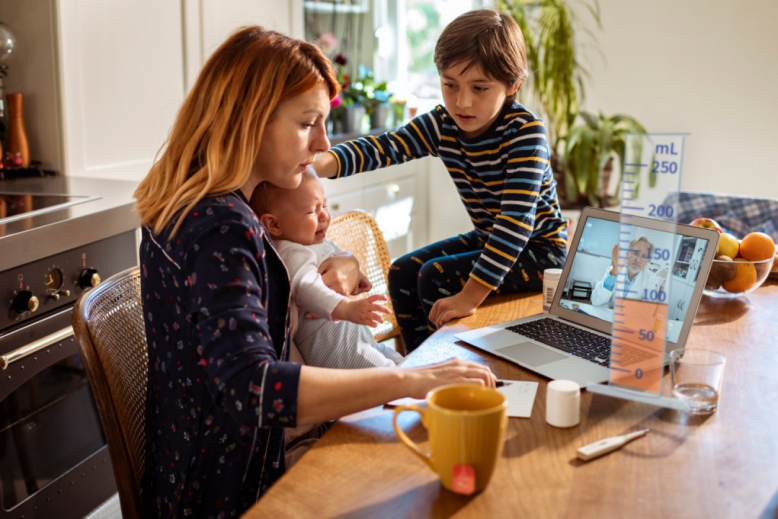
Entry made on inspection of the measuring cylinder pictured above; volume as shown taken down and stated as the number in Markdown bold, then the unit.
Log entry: **90** mL
